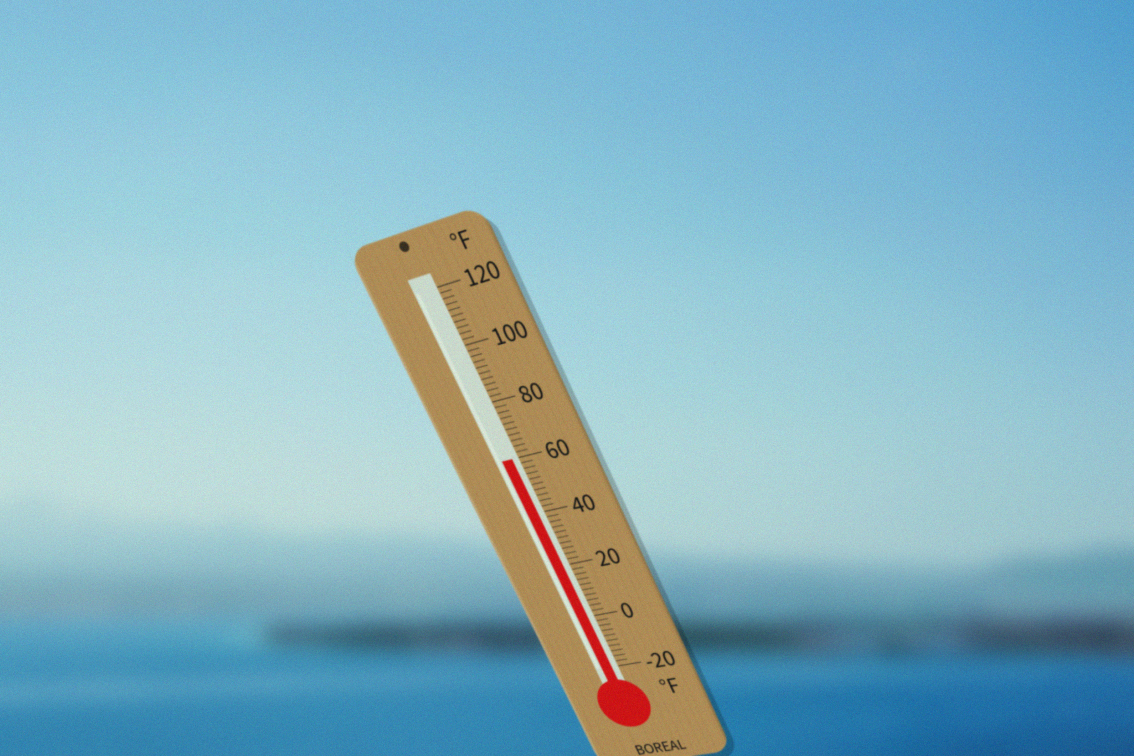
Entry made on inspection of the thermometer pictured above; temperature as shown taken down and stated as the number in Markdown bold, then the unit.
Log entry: **60** °F
